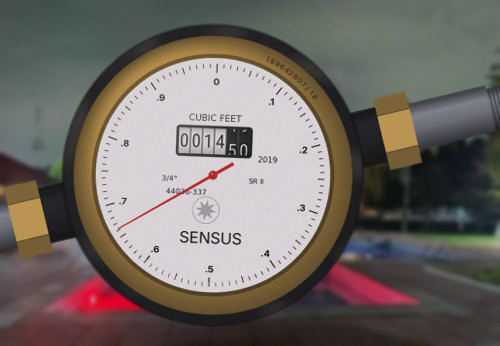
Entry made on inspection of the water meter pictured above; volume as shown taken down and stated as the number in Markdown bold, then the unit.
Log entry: **1449.66** ft³
